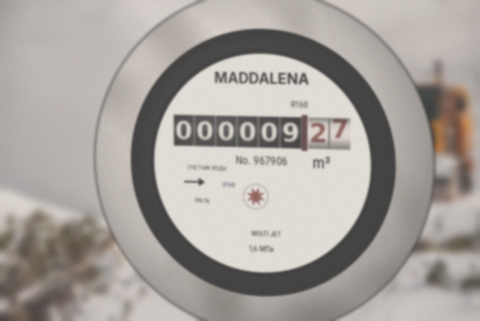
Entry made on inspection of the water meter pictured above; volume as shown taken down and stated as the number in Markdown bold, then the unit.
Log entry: **9.27** m³
